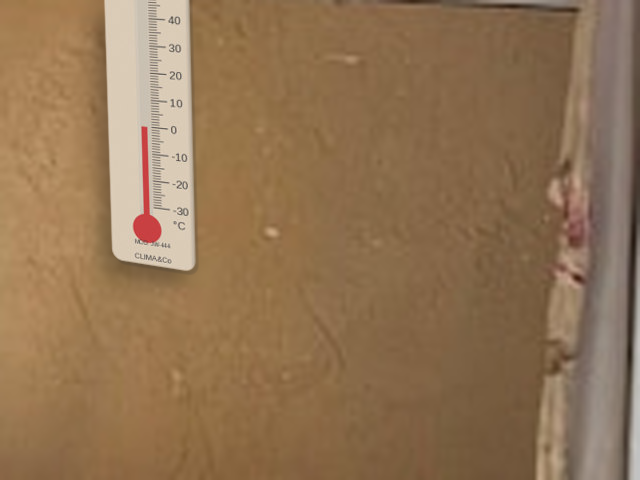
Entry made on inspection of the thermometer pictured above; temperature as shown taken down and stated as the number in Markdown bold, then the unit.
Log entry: **0** °C
